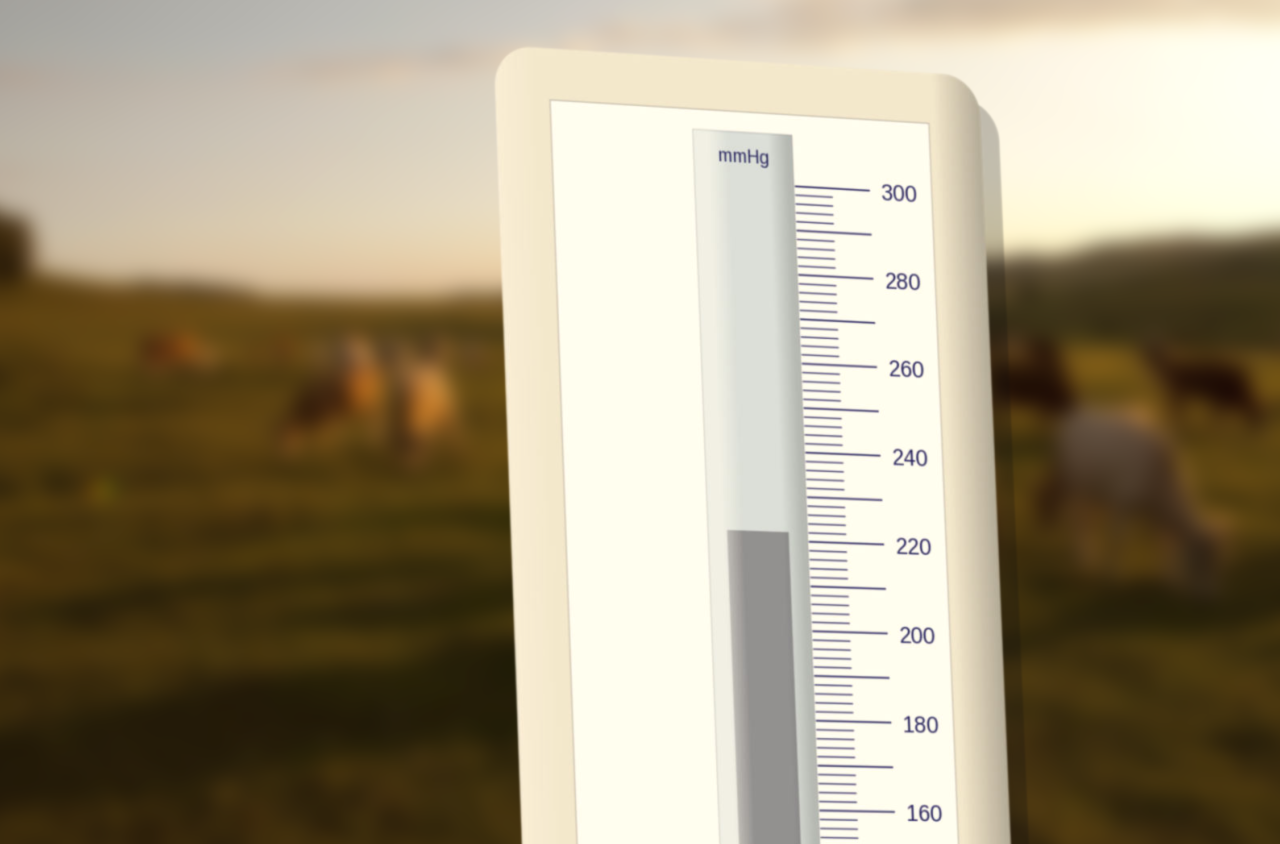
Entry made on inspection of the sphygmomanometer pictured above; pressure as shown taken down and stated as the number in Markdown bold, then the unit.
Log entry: **222** mmHg
